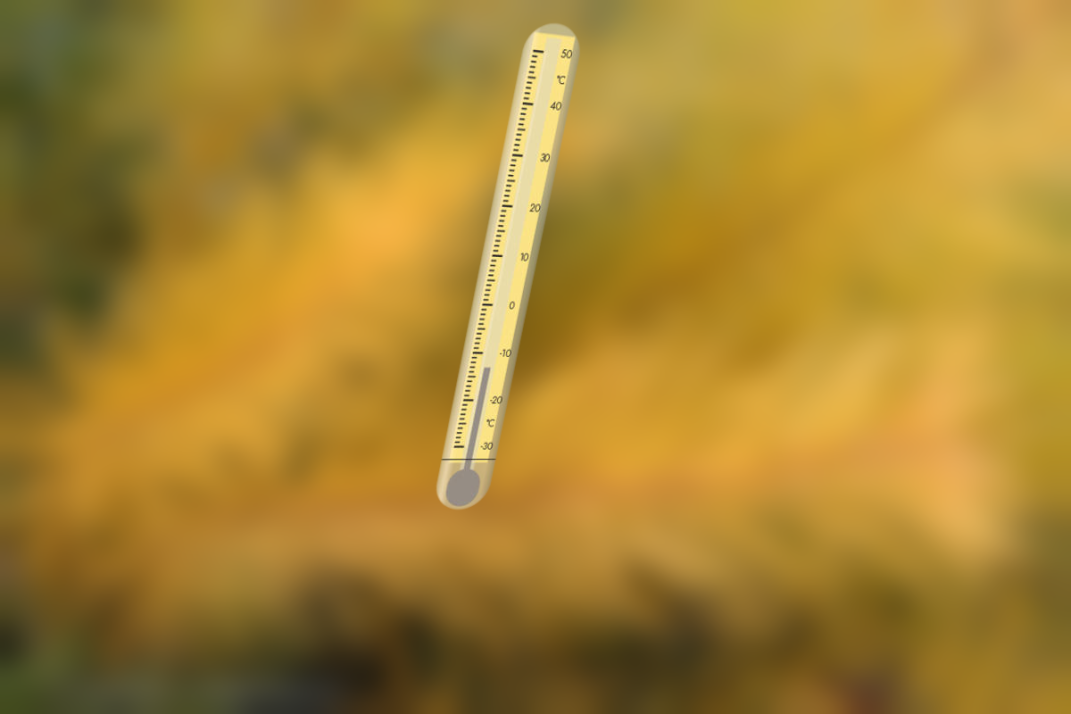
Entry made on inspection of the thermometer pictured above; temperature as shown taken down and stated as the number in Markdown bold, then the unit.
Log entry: **-13** °C
